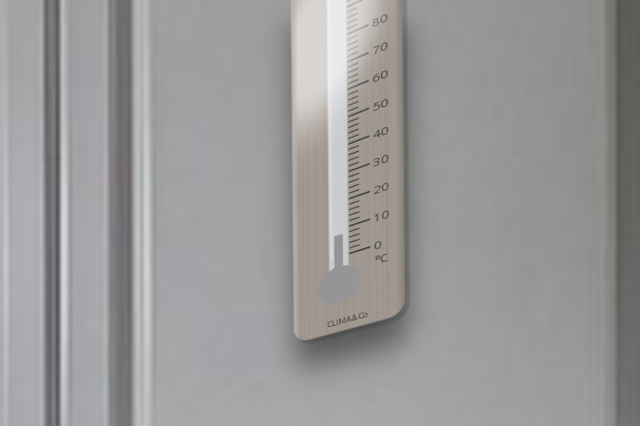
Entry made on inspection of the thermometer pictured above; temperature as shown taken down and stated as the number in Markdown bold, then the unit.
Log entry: **8** °C
